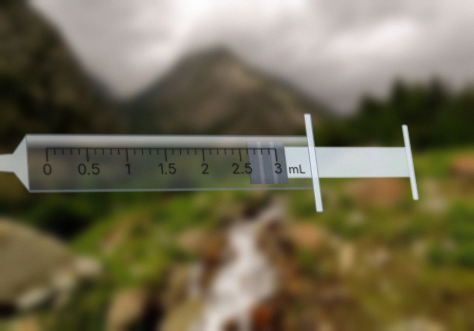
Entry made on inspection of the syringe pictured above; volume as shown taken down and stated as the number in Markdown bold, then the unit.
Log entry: **2.6** mL
